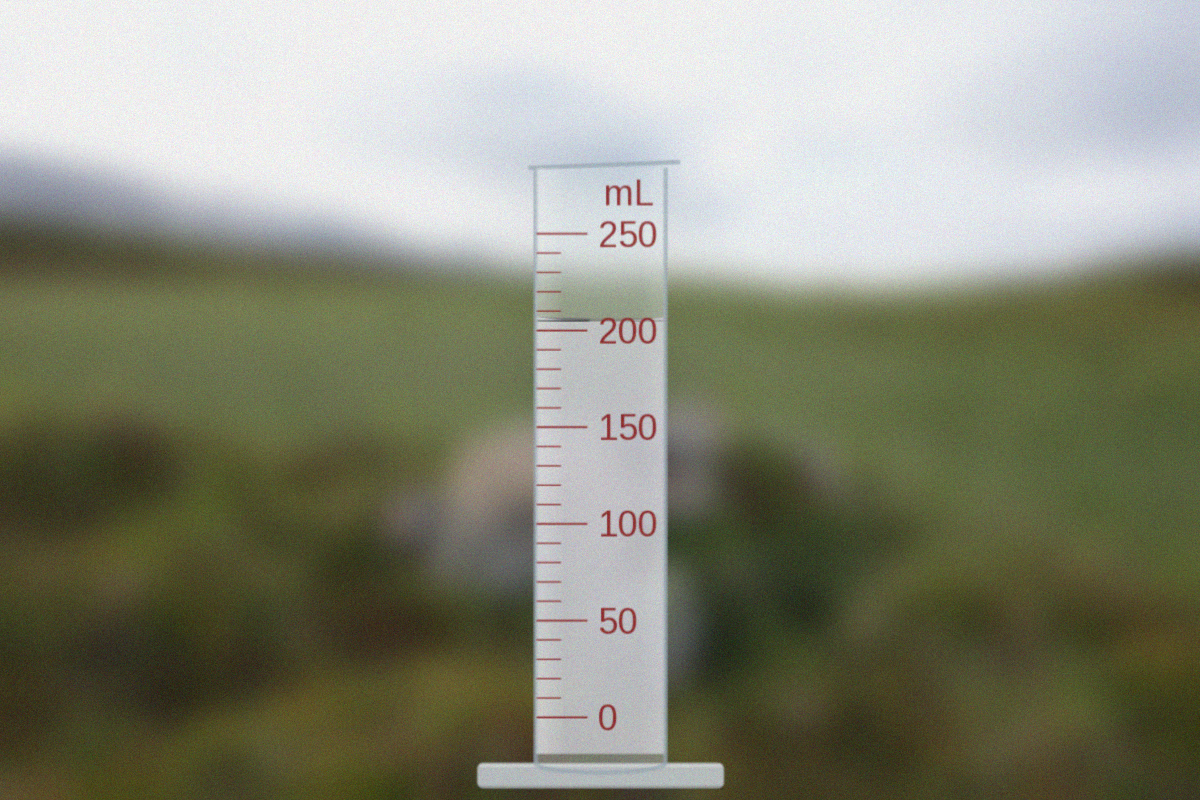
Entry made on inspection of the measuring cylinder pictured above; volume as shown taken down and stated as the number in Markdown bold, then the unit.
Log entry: **205** mL
